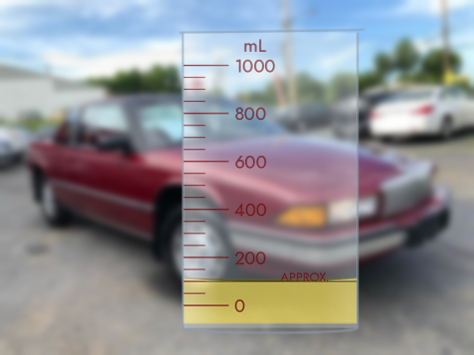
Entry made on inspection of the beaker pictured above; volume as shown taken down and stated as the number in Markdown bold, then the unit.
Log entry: **100** mL
